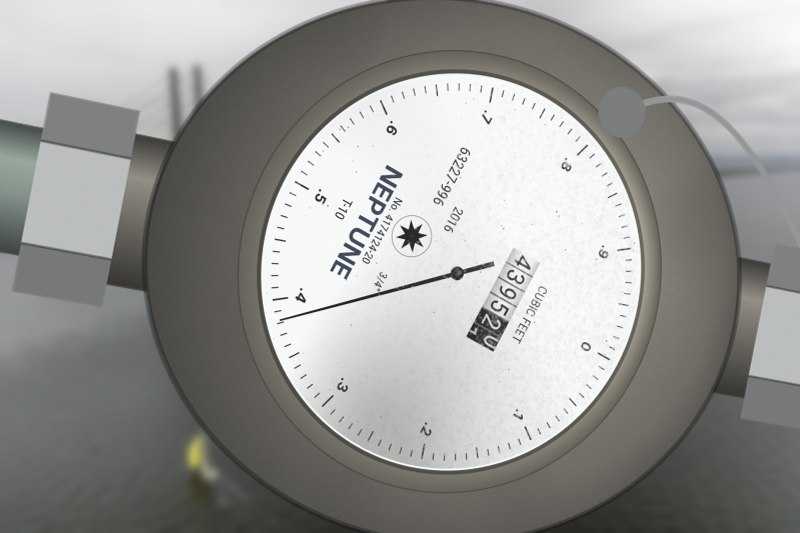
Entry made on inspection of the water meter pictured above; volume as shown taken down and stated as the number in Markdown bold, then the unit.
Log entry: **439520.38** ft³
